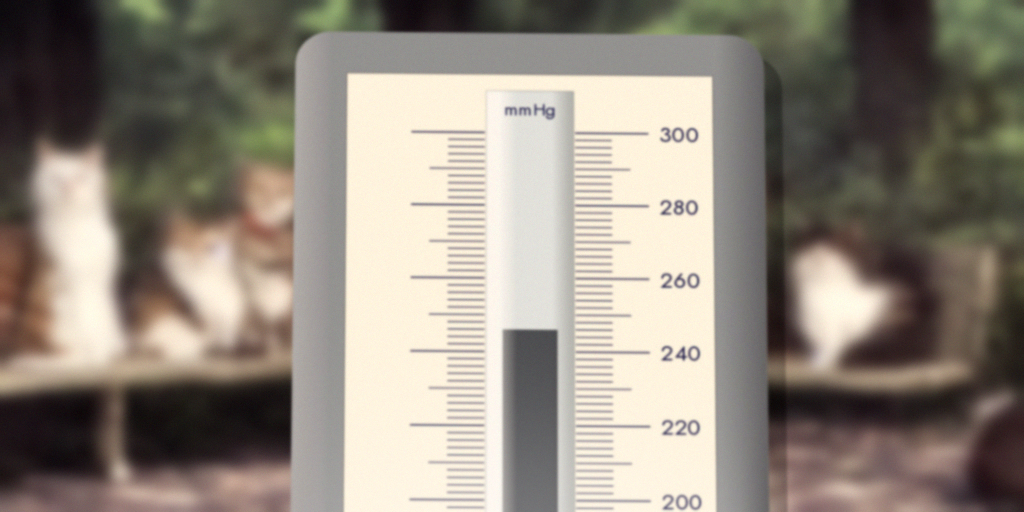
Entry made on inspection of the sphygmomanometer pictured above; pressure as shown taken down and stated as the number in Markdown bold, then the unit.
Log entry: **246** mmHg
